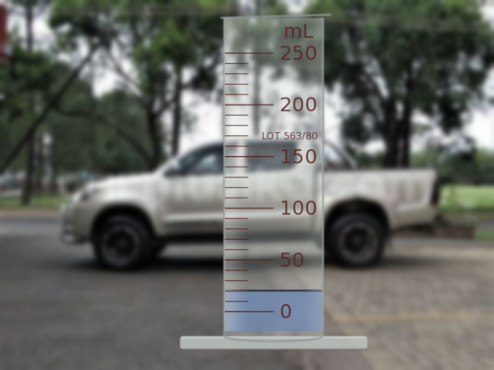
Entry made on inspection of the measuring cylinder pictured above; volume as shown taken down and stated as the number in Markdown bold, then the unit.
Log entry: **20** mL
